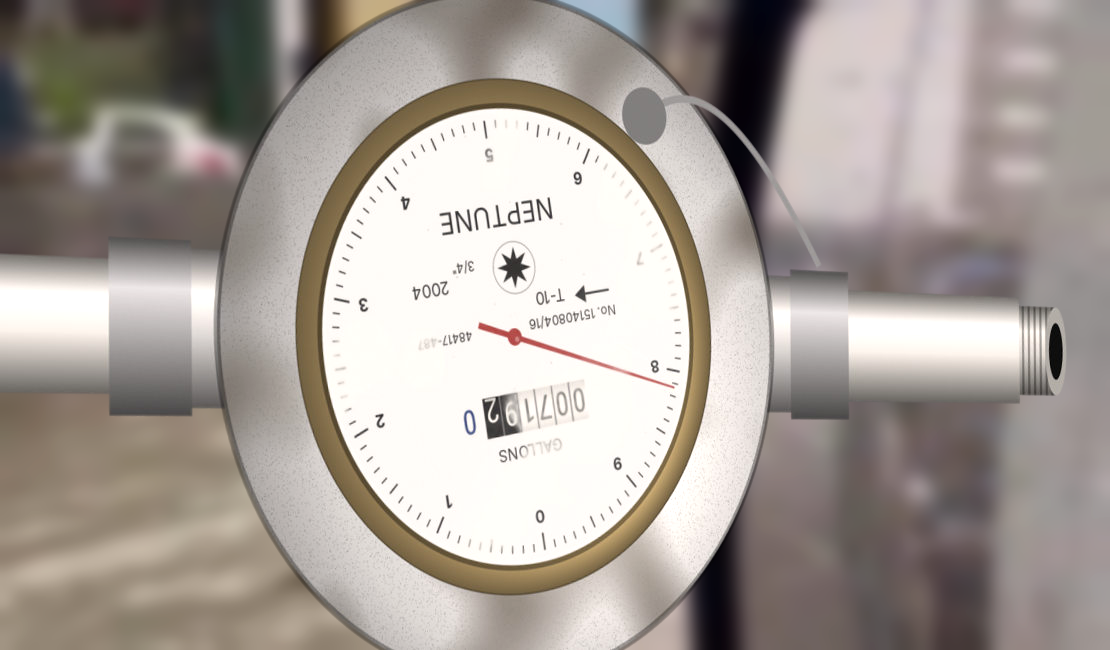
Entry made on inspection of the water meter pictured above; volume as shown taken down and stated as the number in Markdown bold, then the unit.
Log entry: **71918.1** gal
